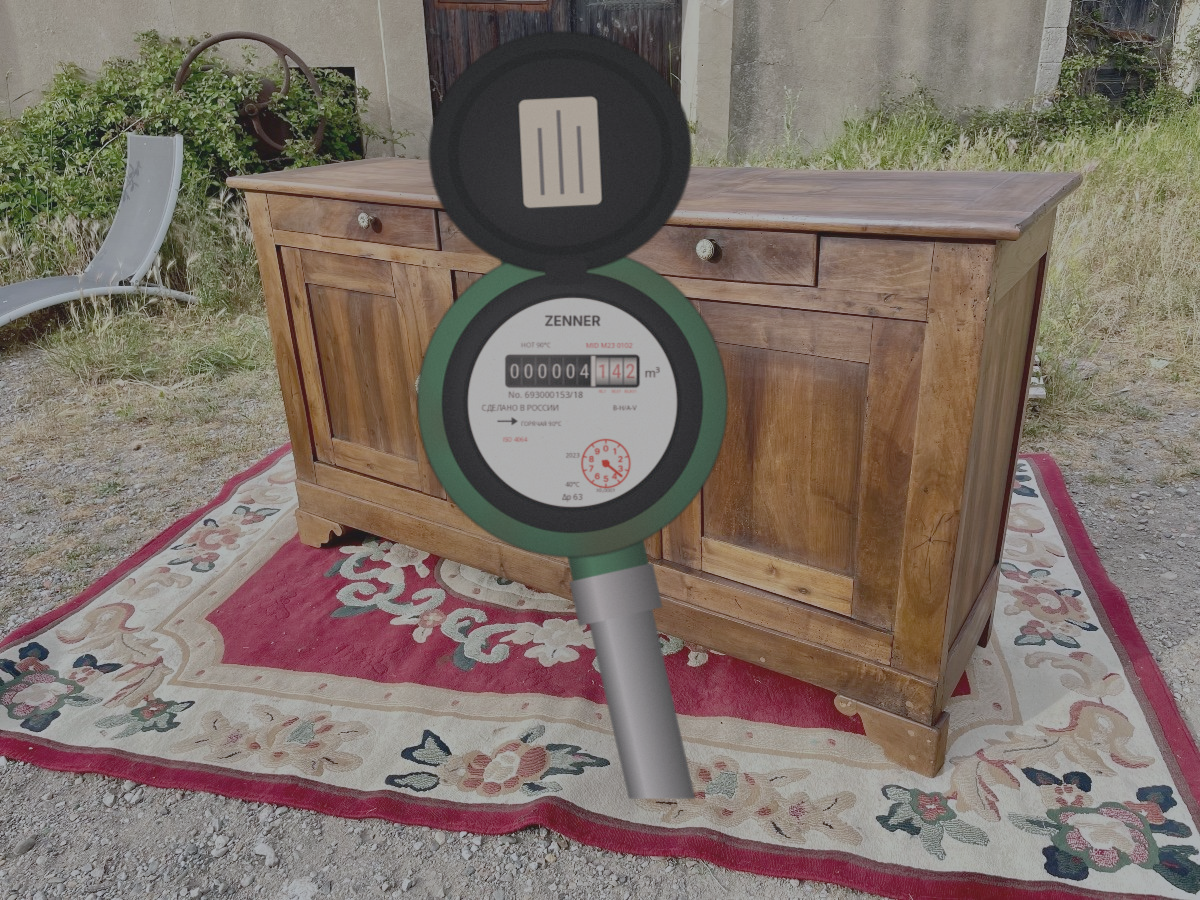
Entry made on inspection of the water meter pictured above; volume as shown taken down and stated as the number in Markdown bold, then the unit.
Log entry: **4.1423** m³
